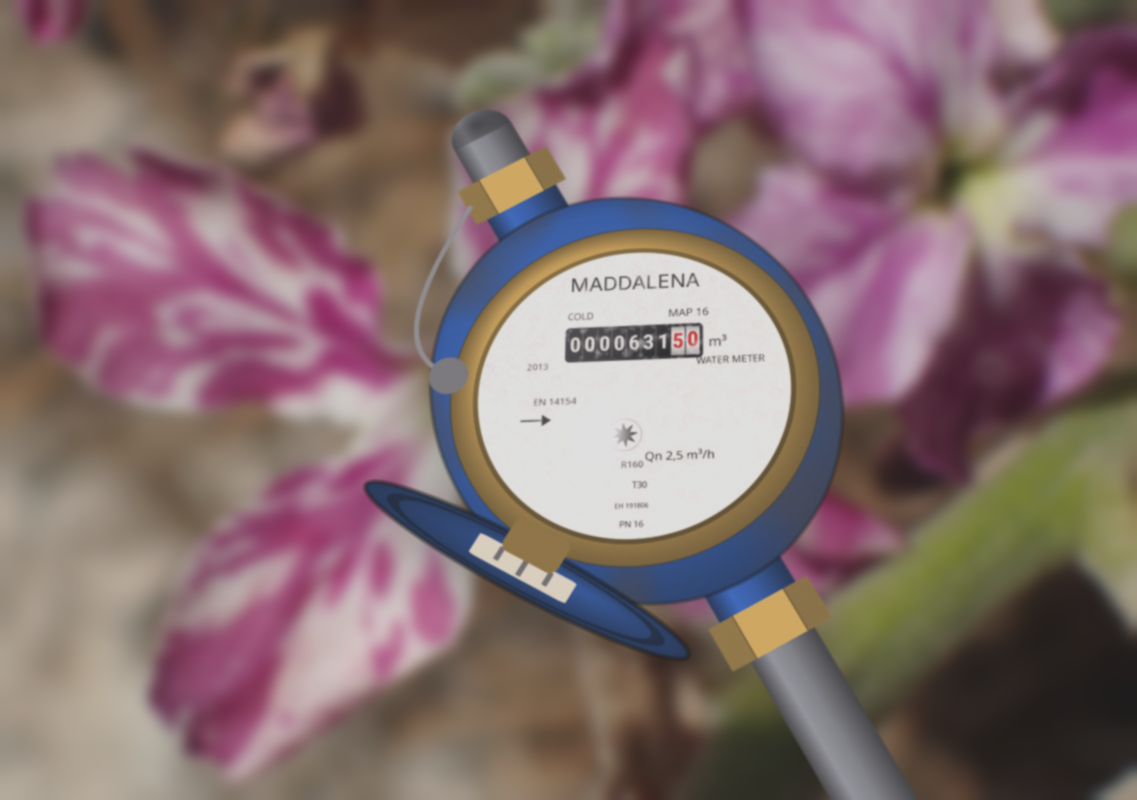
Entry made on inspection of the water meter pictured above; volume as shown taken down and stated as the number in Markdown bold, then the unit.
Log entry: **631.50** m³
